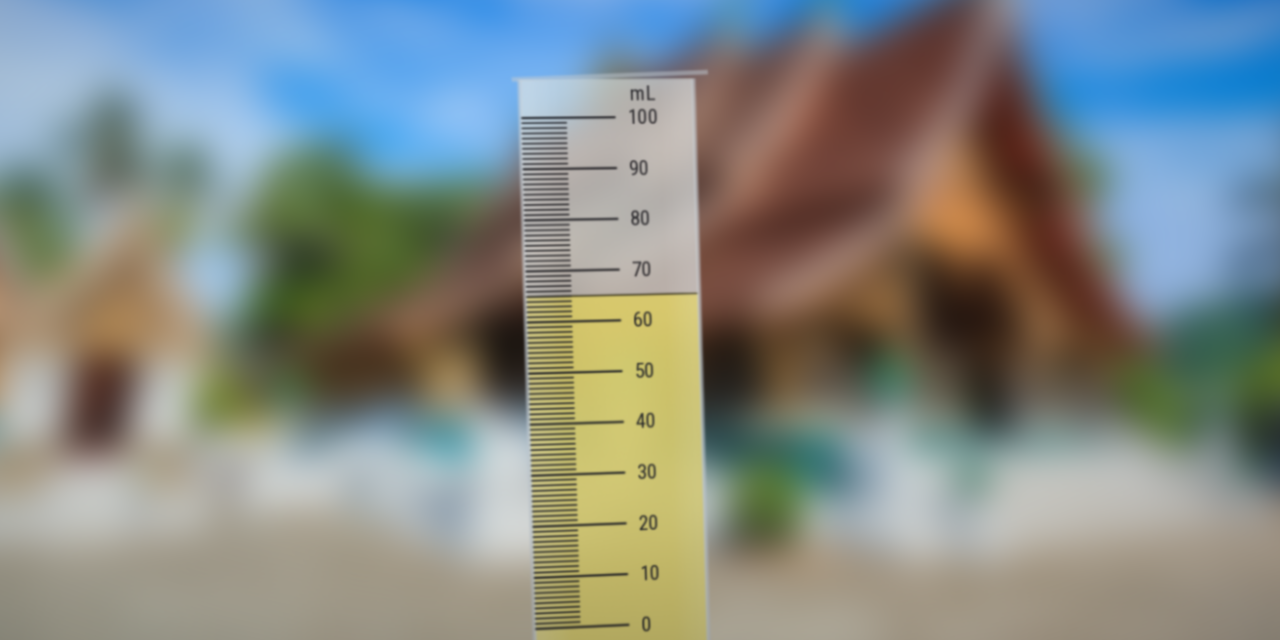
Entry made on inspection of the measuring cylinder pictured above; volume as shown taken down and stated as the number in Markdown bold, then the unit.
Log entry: **65** mL
